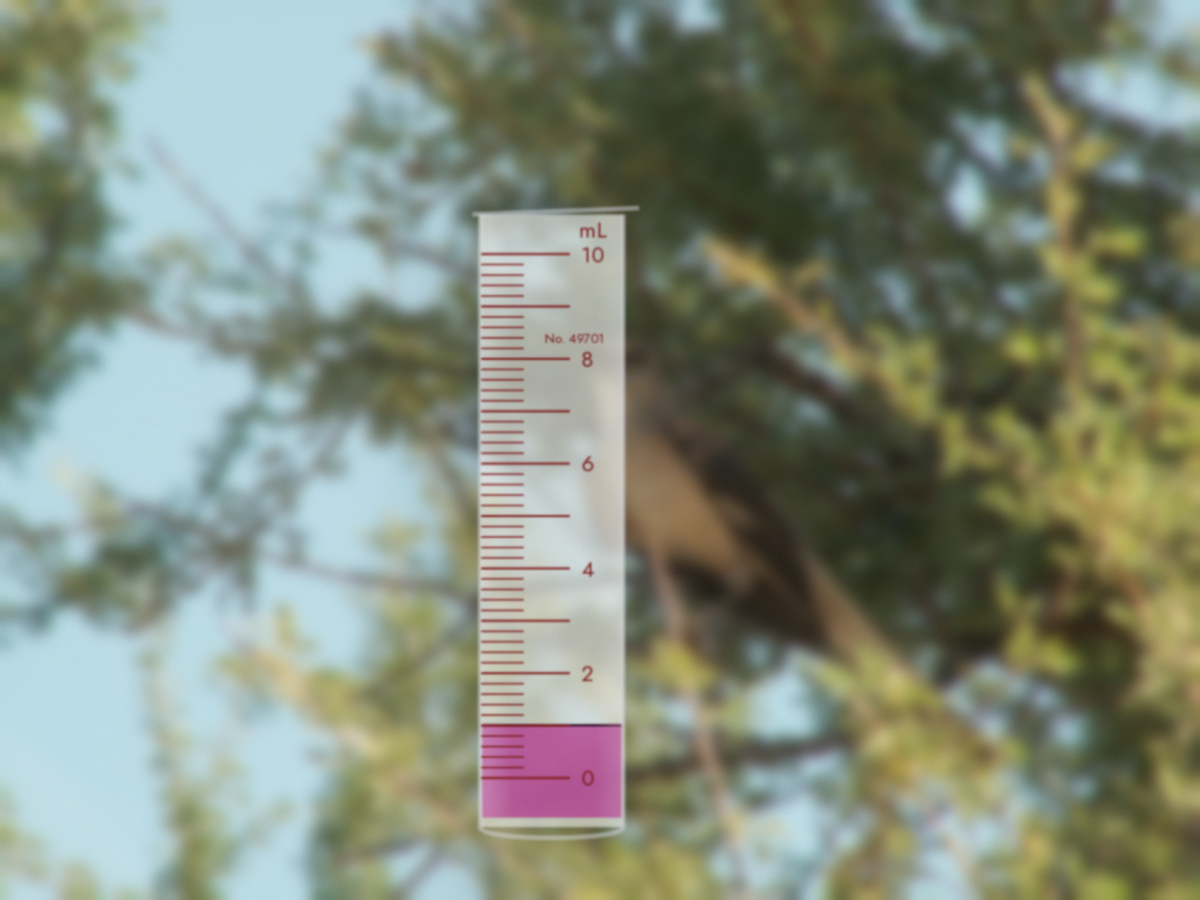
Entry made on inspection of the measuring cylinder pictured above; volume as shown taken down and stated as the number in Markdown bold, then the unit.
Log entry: **1** mL
